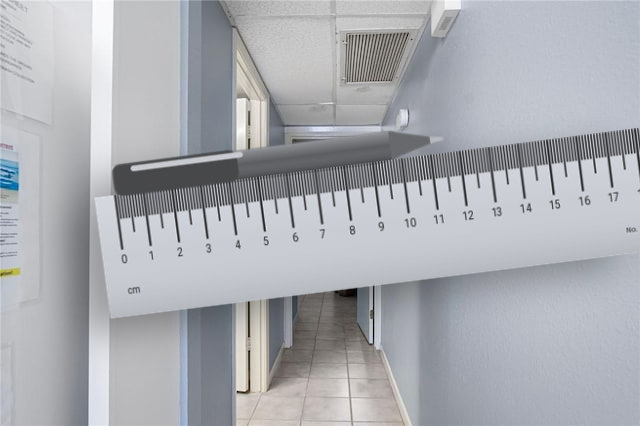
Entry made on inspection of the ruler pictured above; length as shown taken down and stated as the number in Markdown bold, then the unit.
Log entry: **11.5** cm
